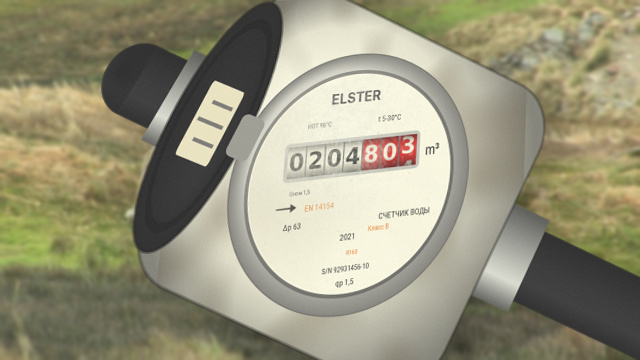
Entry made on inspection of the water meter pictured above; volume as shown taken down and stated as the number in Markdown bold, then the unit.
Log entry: **204.803** m³
